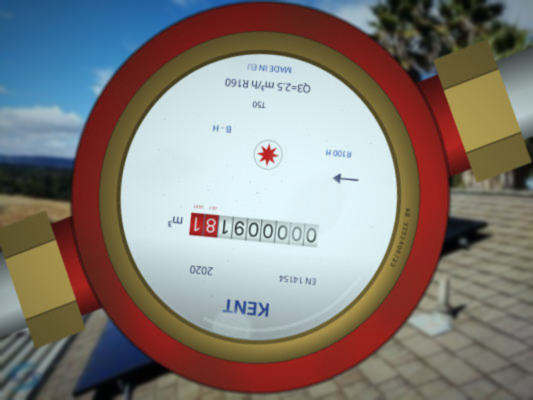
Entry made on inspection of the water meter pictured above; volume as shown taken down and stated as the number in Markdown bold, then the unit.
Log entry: **91.81** m³
